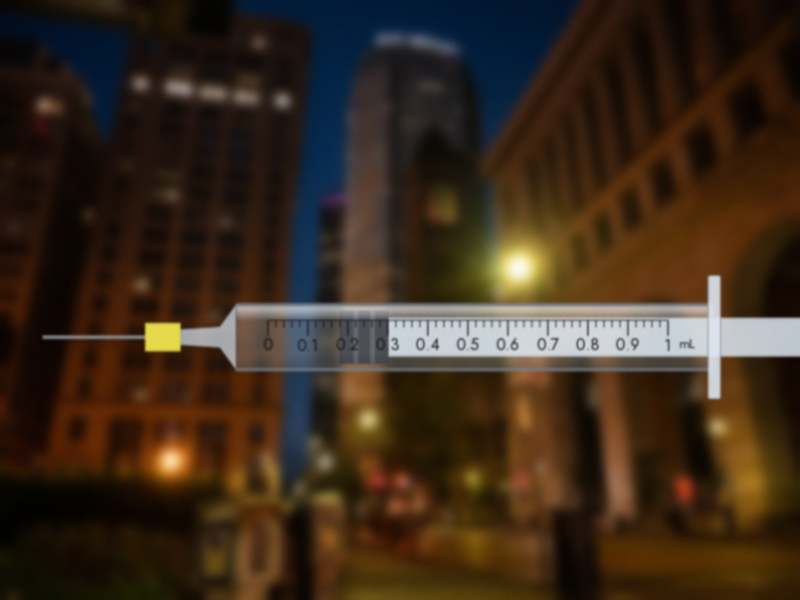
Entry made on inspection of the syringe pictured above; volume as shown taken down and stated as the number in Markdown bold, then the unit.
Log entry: **0.18** mL
